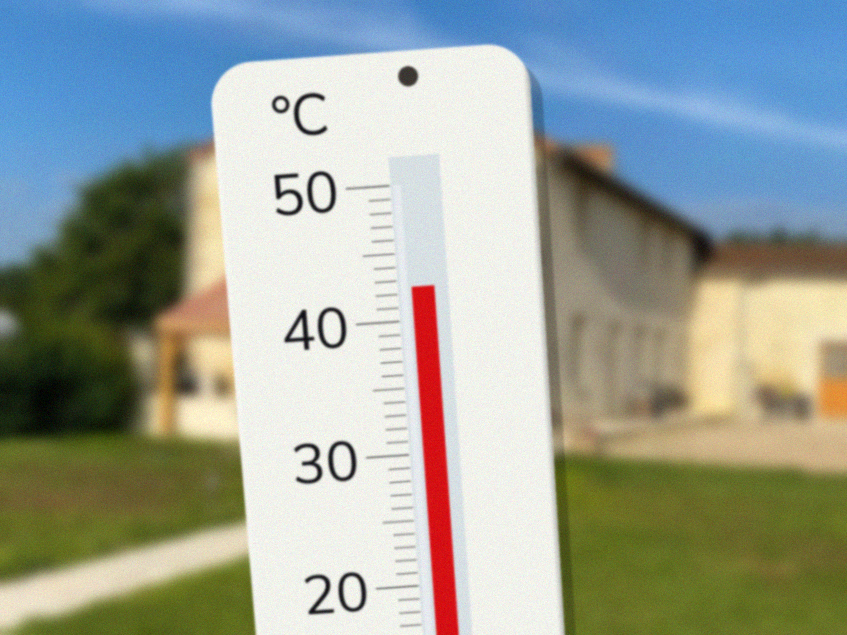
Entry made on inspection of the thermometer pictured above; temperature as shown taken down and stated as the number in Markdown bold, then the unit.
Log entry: **42.5** °C
